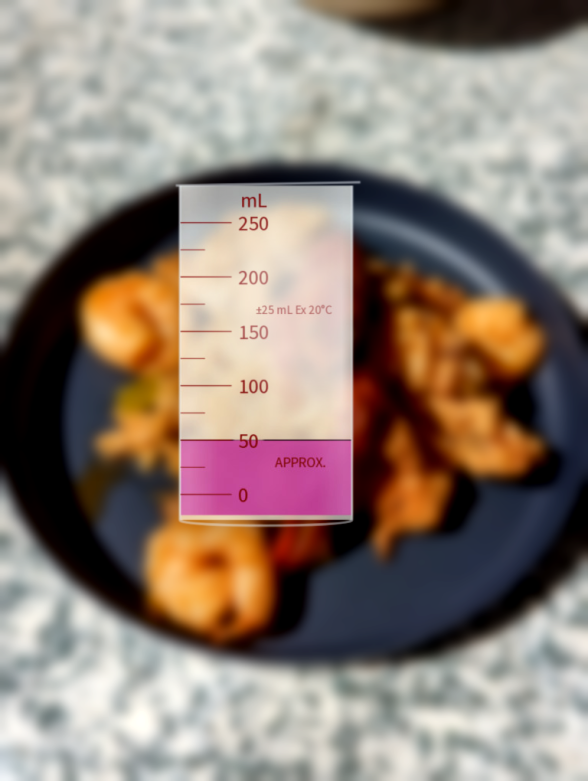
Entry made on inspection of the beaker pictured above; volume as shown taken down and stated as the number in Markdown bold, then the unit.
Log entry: **50** mL
